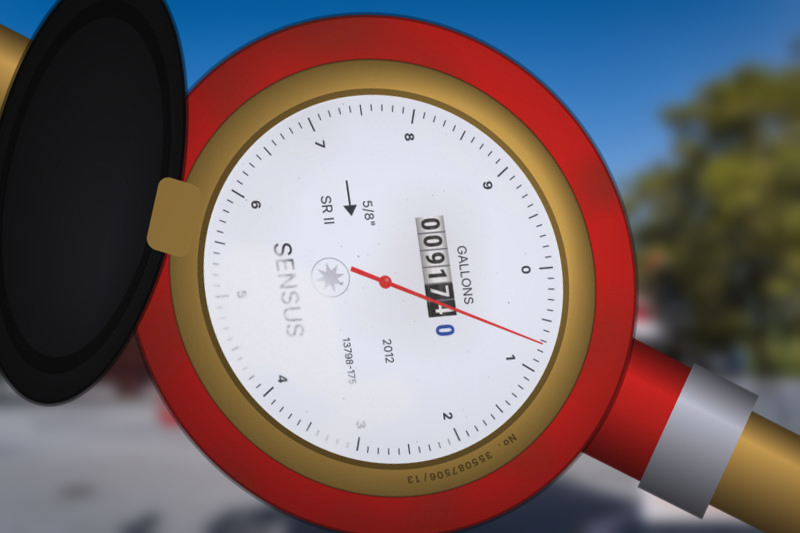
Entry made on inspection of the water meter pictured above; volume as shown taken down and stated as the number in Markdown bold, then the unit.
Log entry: **91740.7** gal
